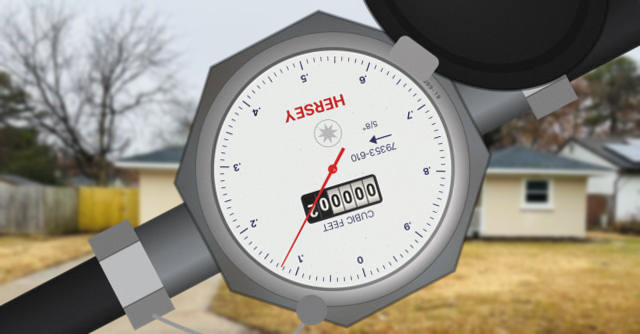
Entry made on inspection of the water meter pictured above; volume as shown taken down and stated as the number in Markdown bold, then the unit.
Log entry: **2.12** ft³
